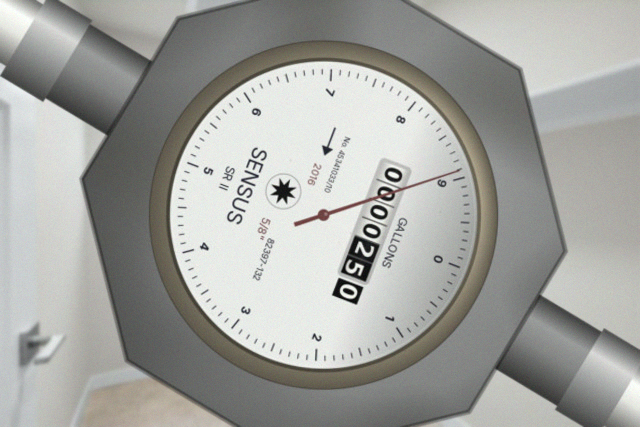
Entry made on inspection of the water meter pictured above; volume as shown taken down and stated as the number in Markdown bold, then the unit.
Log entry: **248.9** gal
